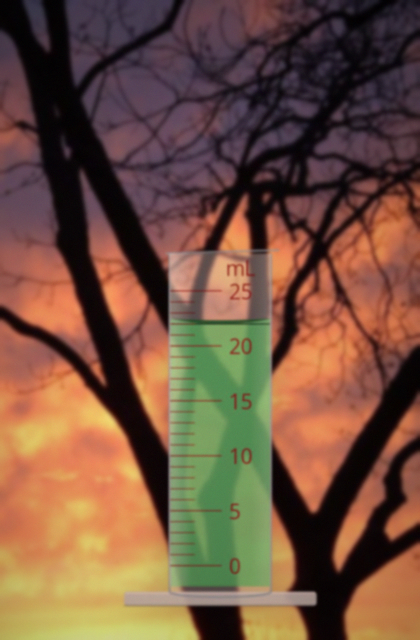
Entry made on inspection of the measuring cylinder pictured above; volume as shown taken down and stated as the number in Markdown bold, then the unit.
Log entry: **22** mL
